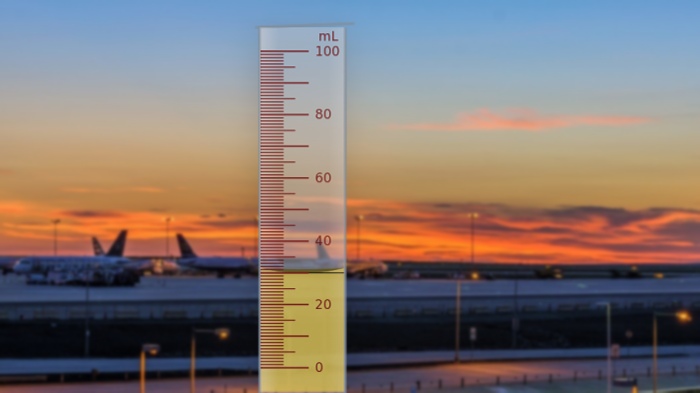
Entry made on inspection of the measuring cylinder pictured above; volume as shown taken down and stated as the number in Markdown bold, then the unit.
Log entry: **30** mL
